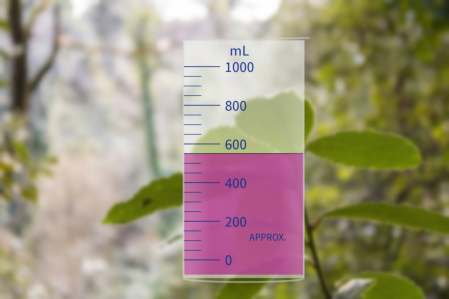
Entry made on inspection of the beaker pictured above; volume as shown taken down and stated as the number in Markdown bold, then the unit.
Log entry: **550** mL
